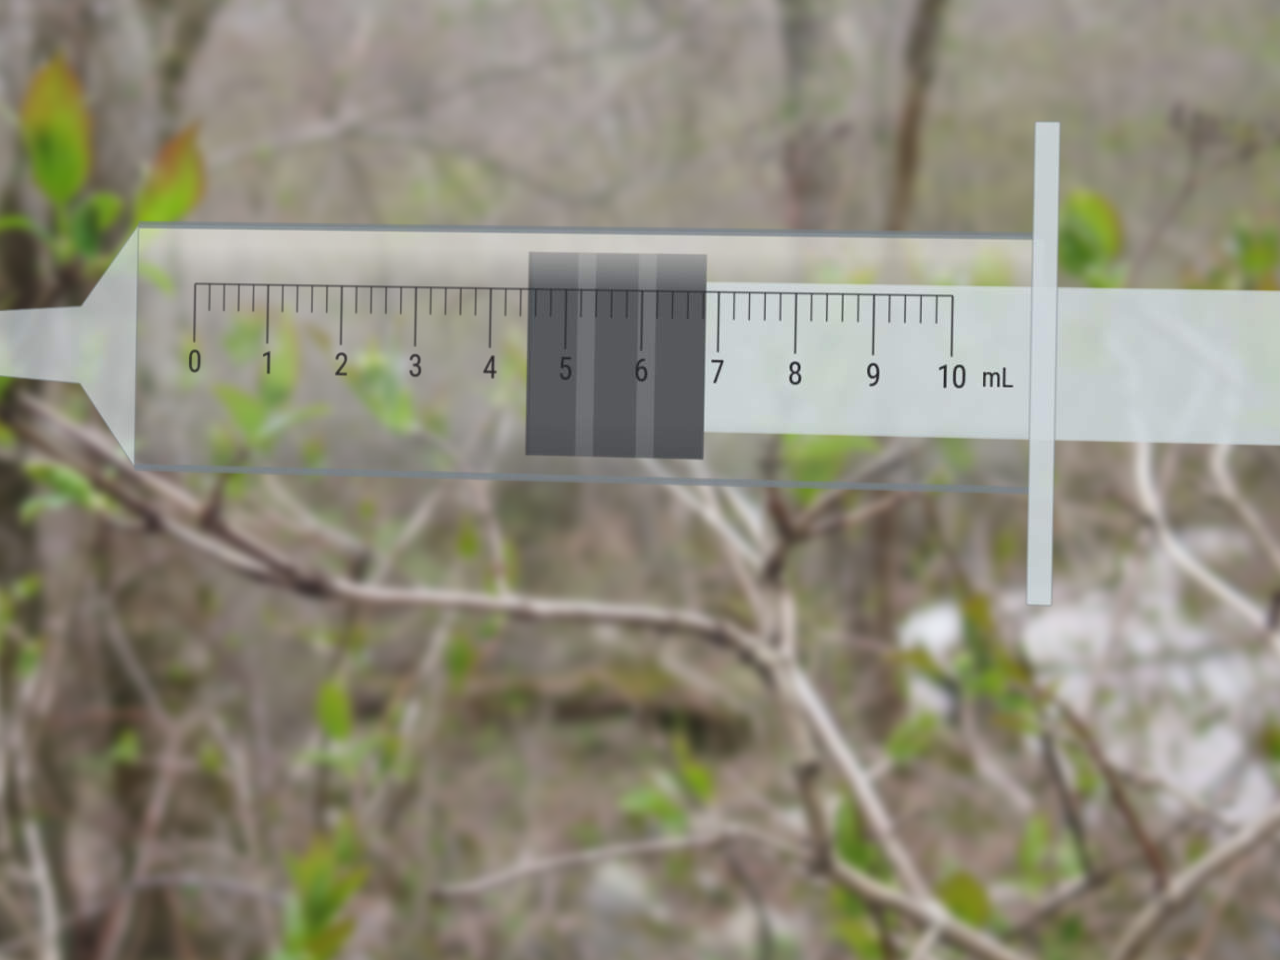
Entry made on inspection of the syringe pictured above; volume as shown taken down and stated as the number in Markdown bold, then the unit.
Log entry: **4.5** mL
